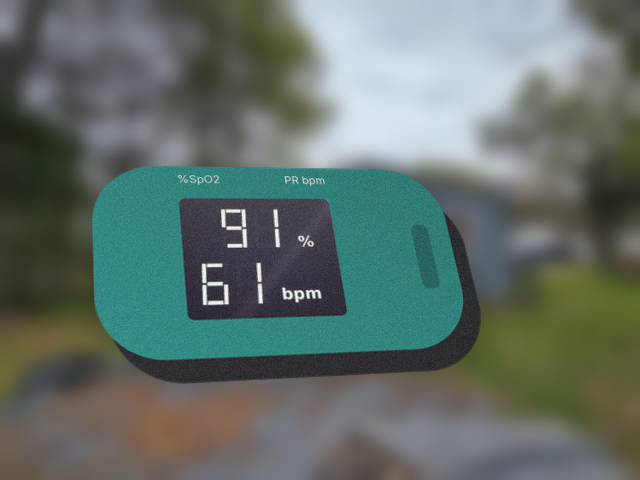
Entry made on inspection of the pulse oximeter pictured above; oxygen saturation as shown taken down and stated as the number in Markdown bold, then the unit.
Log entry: **91** %
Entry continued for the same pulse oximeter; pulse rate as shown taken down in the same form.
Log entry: **61** bpm
